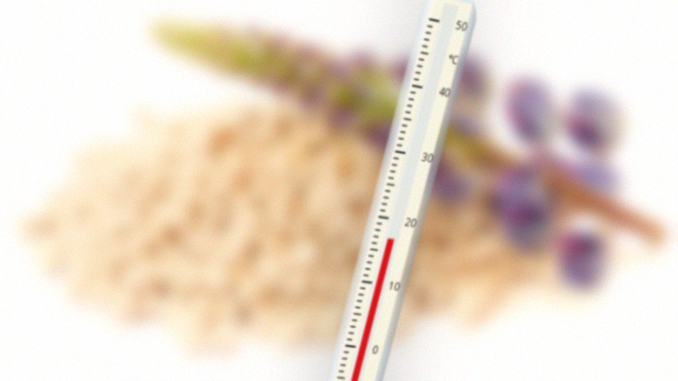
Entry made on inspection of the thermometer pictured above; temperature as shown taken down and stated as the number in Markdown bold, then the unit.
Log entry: **17** °C
